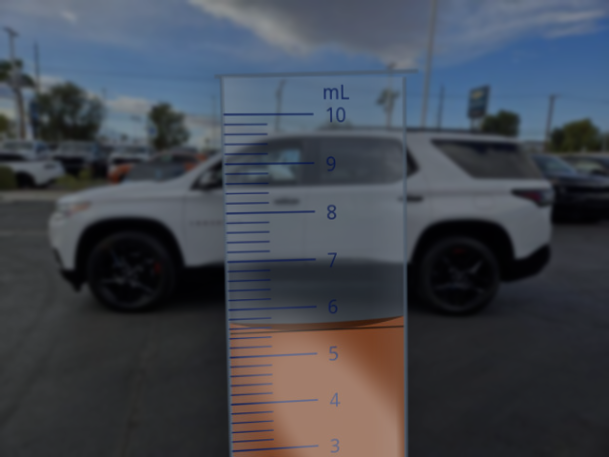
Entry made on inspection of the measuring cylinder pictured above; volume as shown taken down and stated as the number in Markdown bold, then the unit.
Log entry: **5.5** mL
